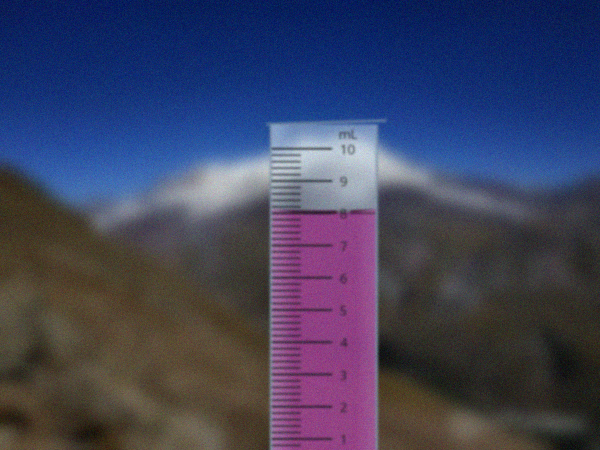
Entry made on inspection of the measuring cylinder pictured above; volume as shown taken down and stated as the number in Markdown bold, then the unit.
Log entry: **8** mL
